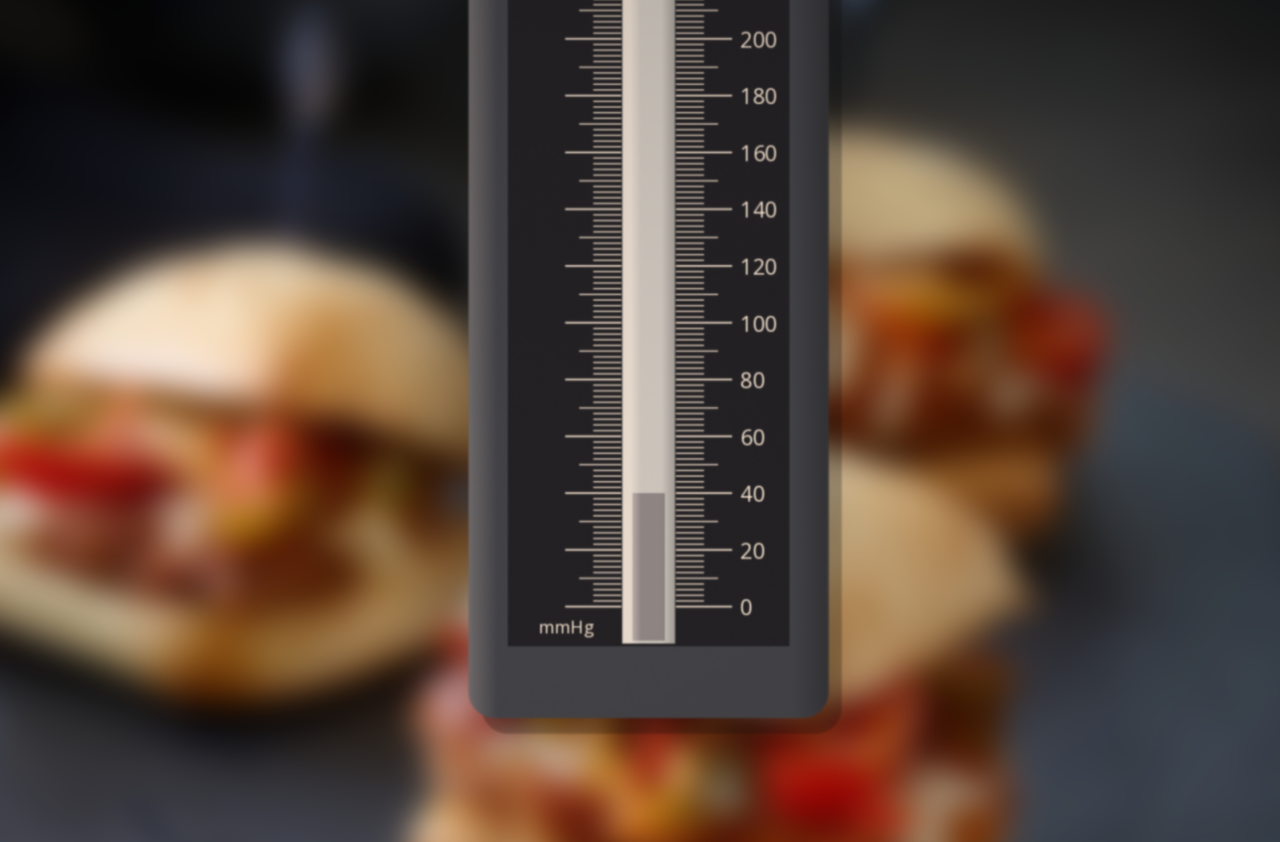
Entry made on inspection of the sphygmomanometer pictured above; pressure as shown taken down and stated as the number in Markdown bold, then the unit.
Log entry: **40** mmHg
